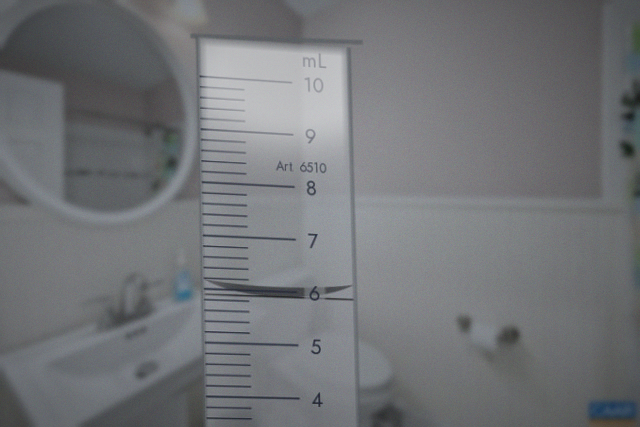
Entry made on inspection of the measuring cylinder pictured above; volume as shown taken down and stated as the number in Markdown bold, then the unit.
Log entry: **5.9** mL
